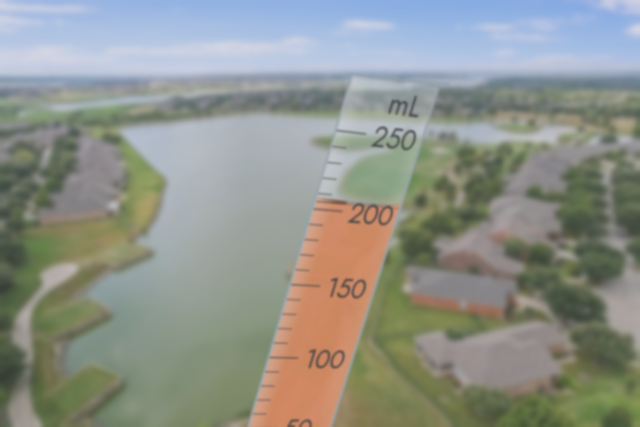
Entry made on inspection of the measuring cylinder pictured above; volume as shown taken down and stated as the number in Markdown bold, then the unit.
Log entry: **205** mL
